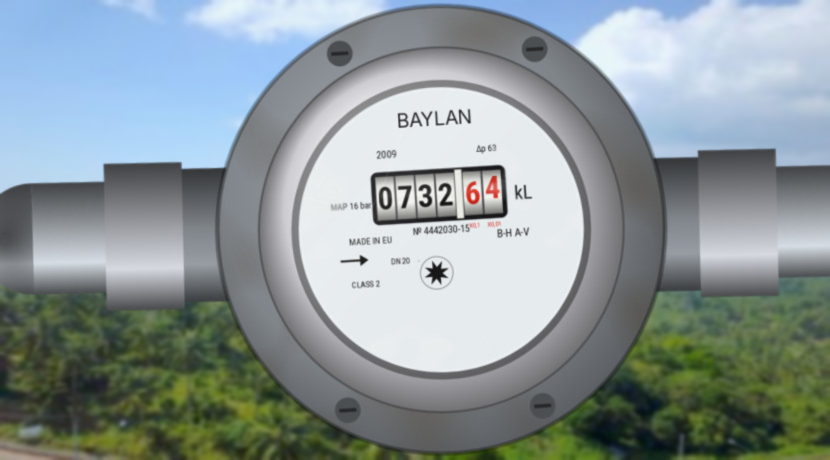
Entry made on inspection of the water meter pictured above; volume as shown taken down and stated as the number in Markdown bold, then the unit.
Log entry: **732.64** kL
